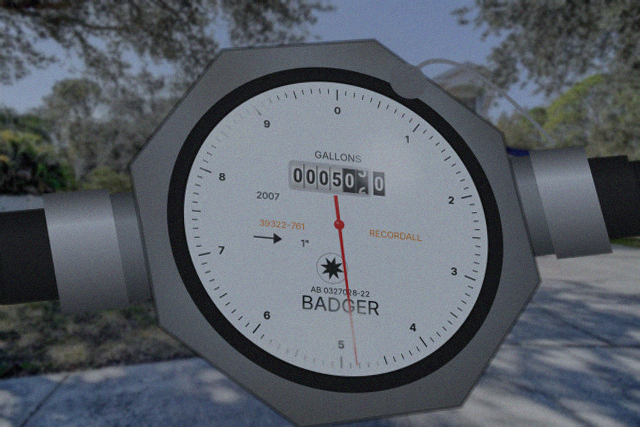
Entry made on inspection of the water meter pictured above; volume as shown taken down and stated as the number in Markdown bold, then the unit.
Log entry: **5054.8** gal
